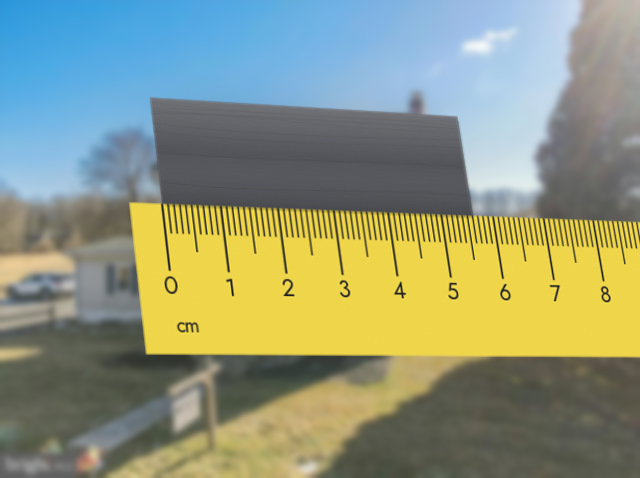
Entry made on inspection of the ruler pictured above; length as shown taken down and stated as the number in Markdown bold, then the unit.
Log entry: **5.6** cm
